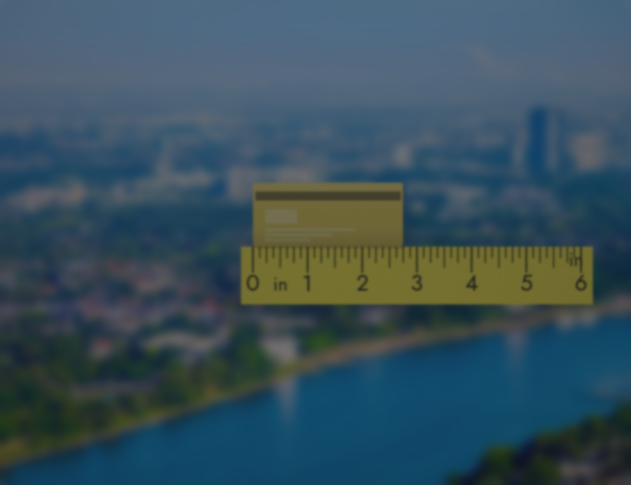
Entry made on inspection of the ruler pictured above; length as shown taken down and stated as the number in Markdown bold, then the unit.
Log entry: **2.75** in
